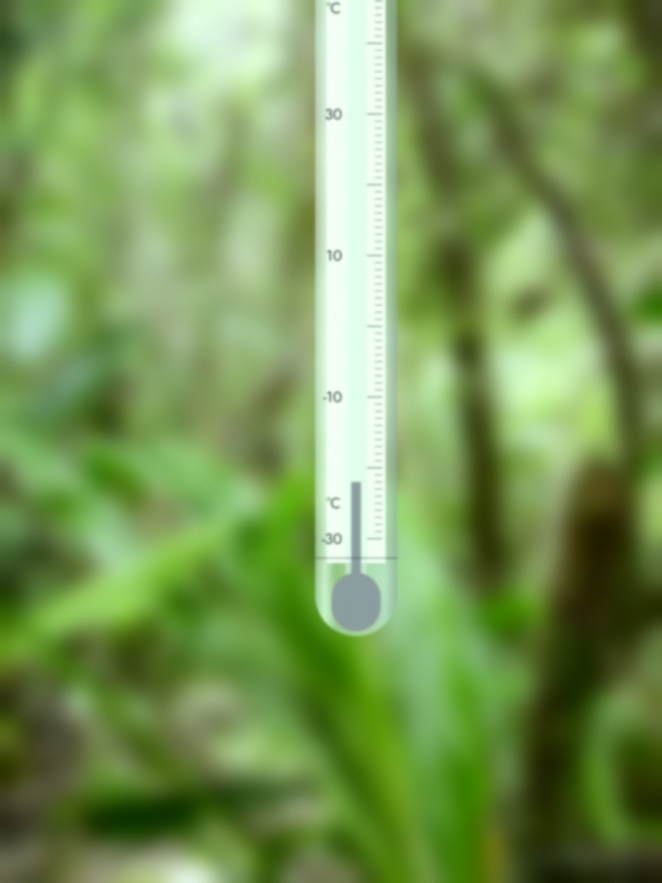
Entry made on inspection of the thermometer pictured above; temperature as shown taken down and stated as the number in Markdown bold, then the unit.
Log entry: **-22** °C
